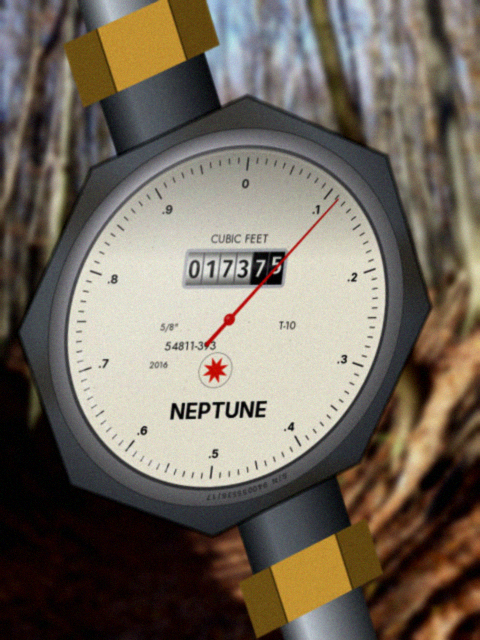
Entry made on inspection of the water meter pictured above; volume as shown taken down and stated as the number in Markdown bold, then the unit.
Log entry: **17375.11** ft³
